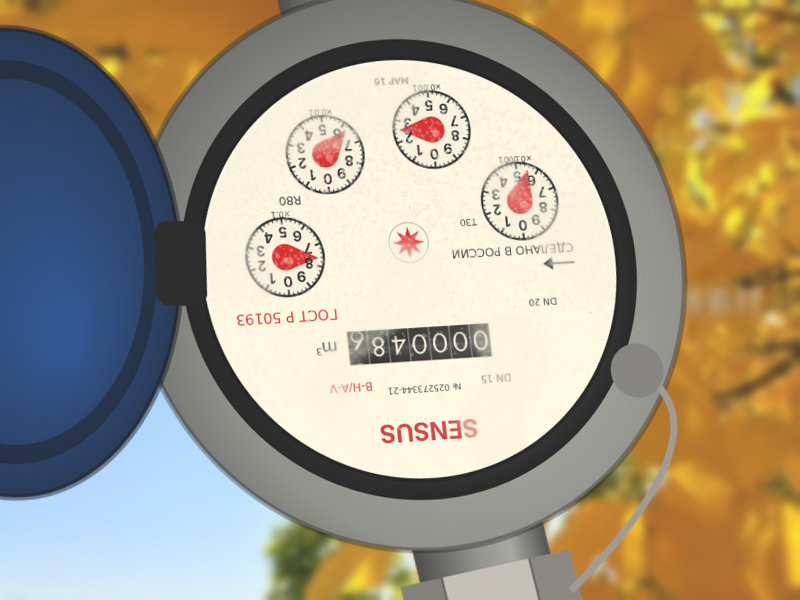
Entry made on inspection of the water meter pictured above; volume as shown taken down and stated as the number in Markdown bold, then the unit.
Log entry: **485.7625** m³
